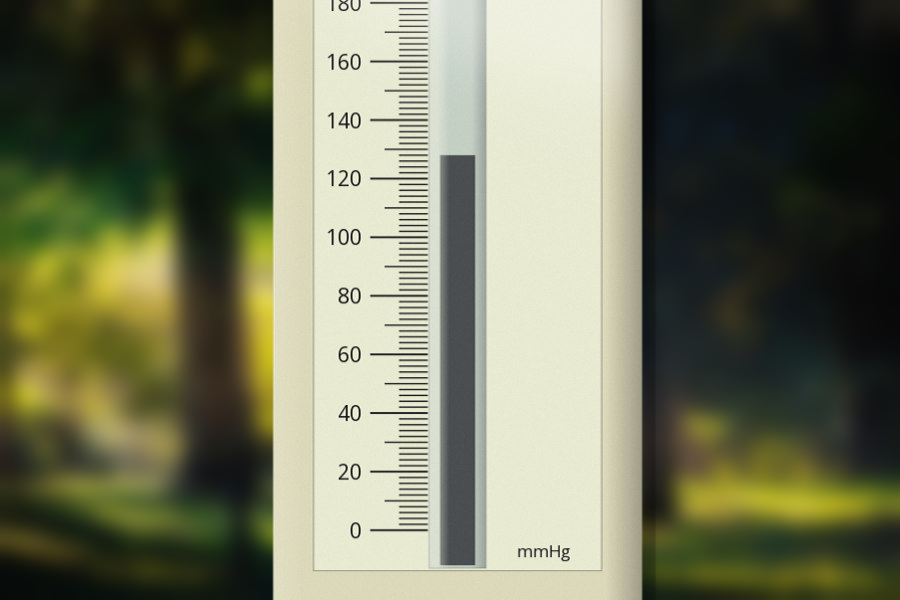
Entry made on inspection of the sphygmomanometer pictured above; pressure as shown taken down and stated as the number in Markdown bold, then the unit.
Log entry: **128** mmHg
